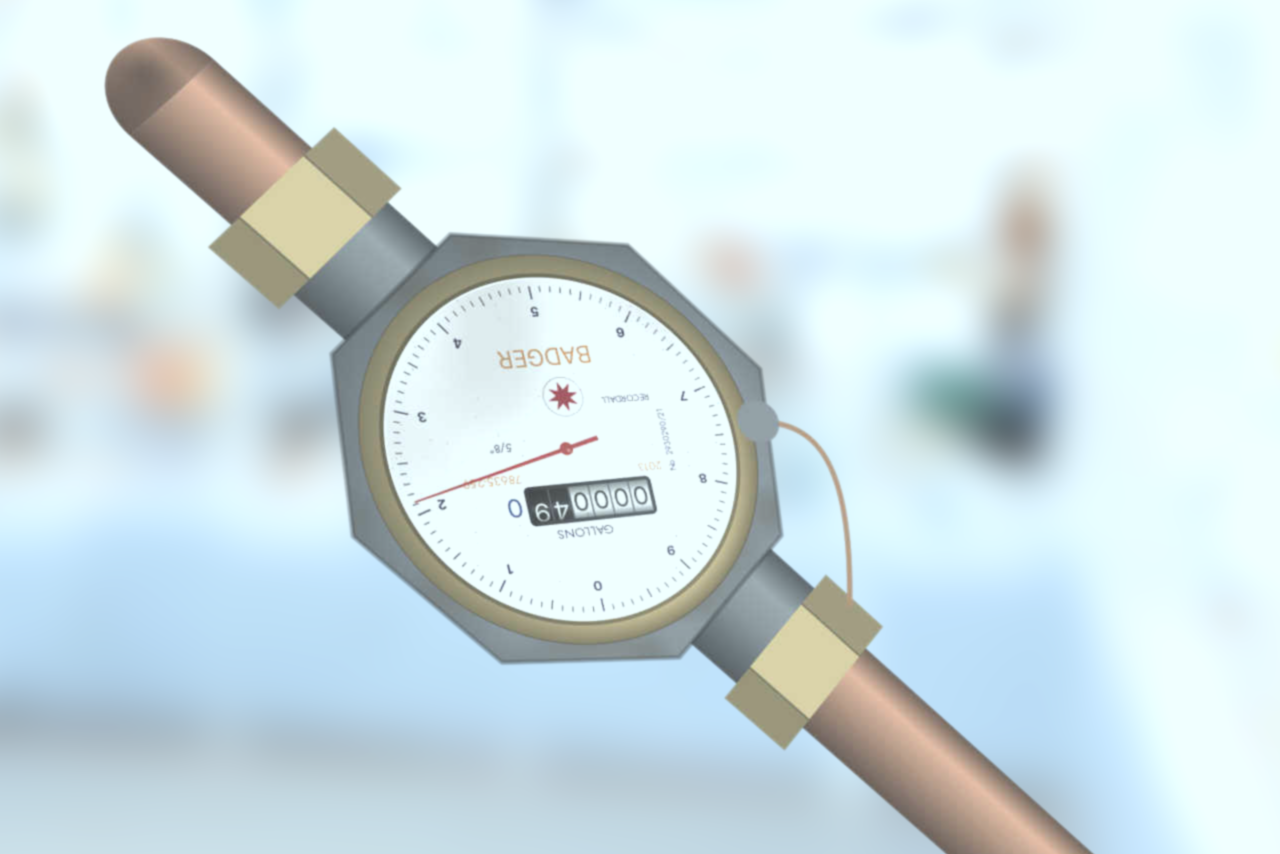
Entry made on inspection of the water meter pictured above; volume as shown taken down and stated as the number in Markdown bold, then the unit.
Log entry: **492.1** gal
